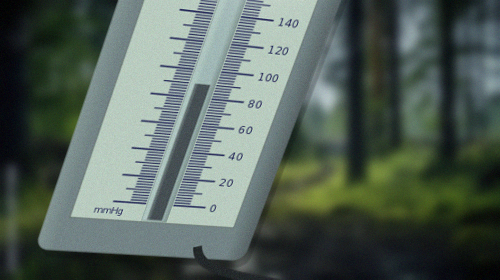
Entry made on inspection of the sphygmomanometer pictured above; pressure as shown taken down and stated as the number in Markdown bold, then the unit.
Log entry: **90** mmHg
